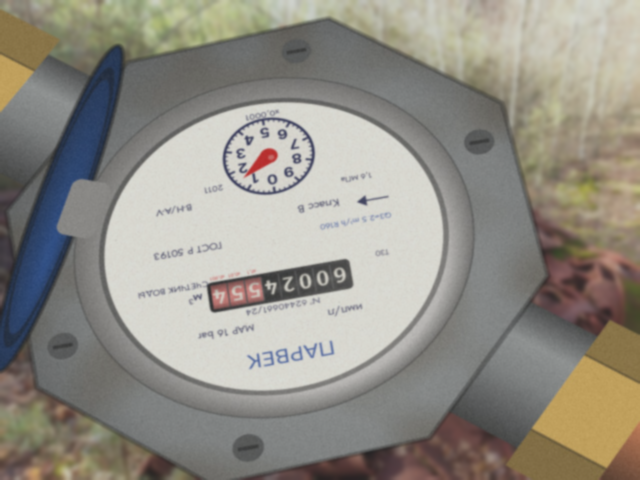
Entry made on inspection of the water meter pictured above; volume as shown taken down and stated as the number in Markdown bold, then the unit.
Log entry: **60024.5541** m³
